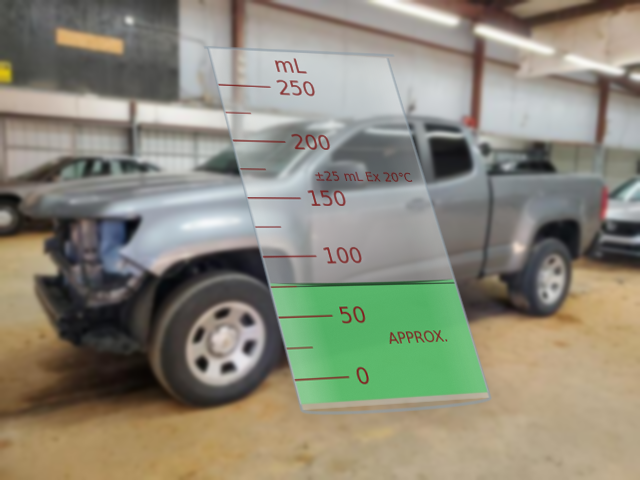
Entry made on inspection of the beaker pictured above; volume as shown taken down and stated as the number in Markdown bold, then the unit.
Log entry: **75** mL
